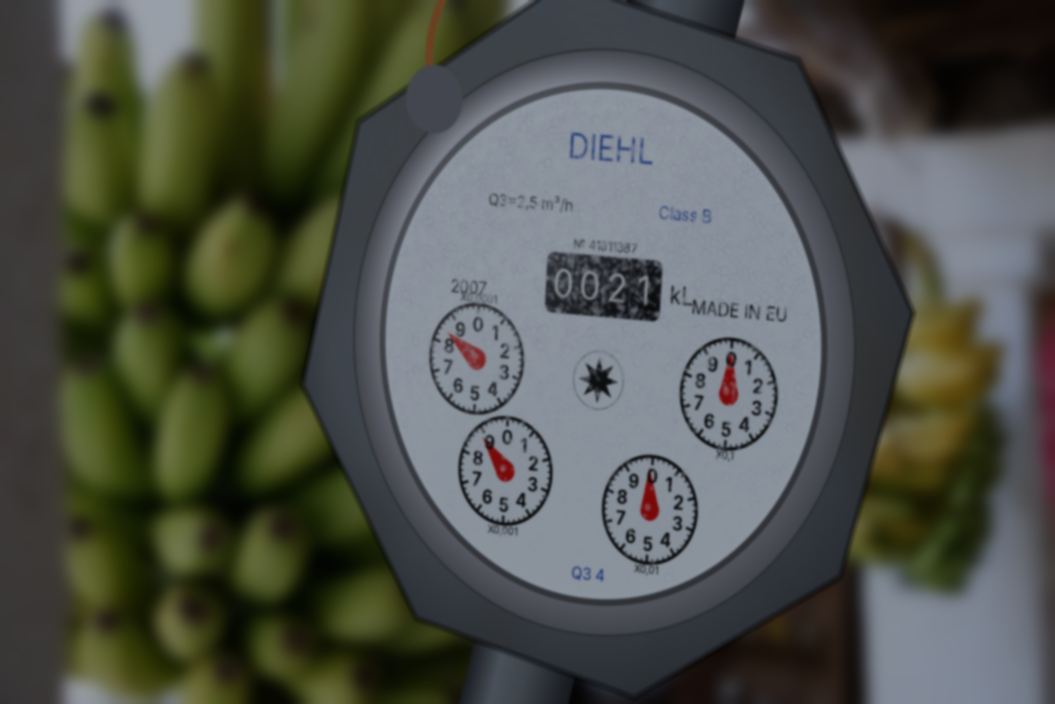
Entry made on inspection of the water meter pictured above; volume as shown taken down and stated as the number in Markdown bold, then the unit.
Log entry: **20.9988** kL
